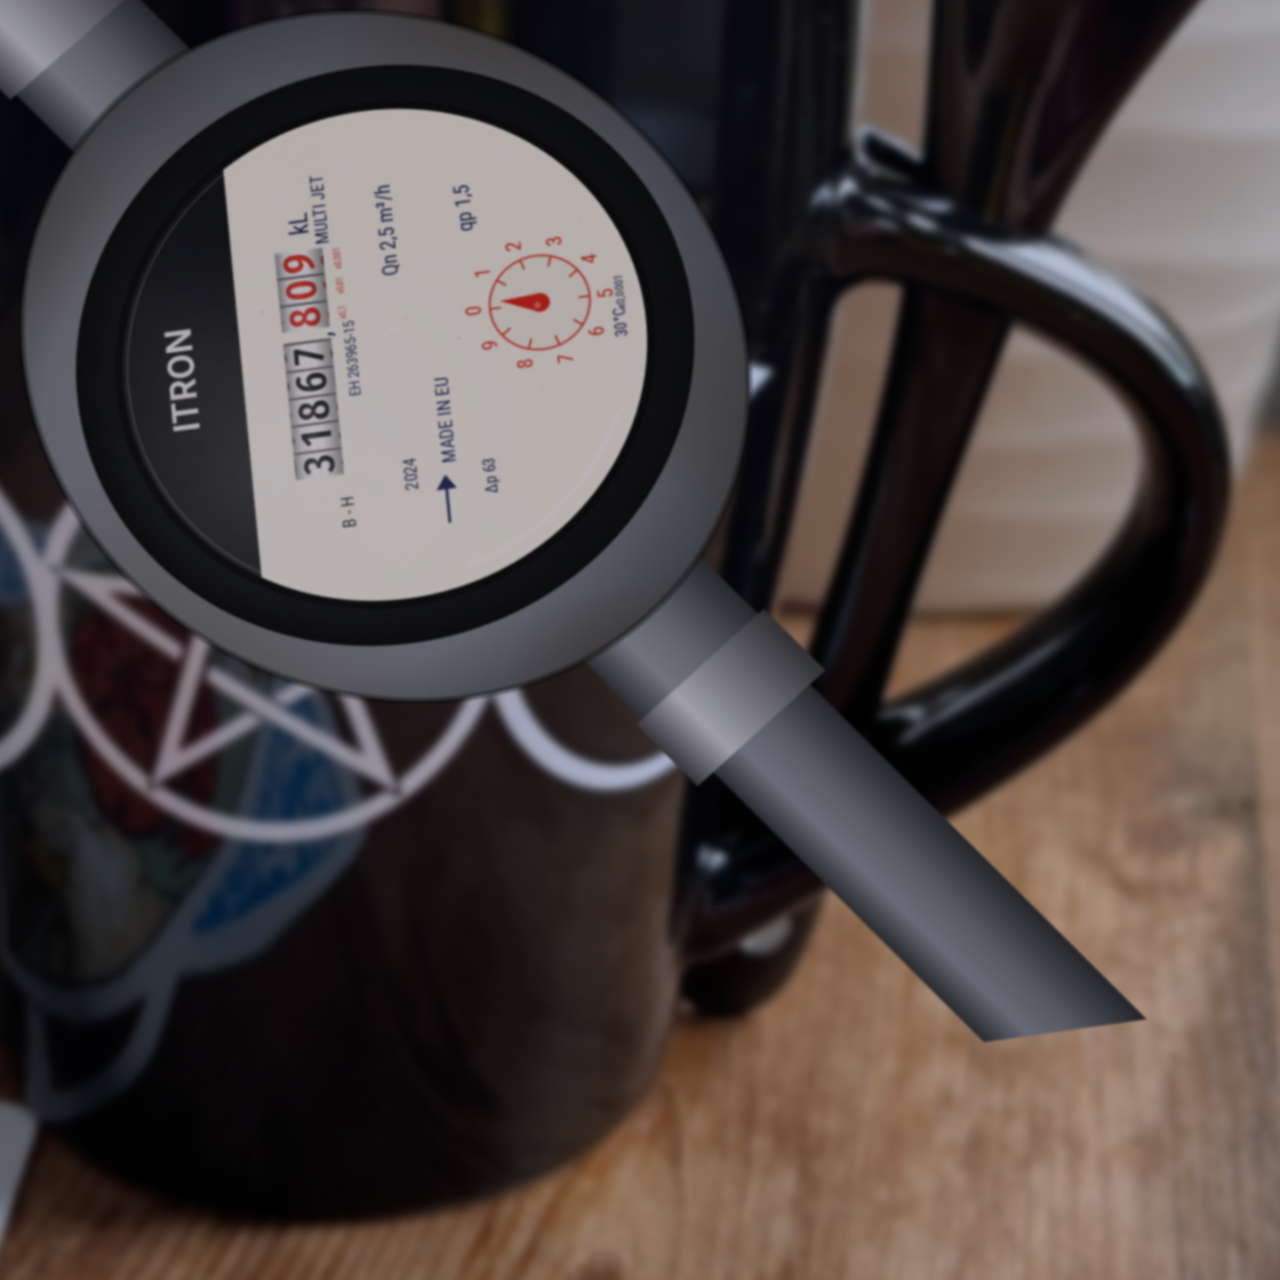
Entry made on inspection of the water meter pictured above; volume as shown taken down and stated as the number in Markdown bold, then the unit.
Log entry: **31867.8090** kL
